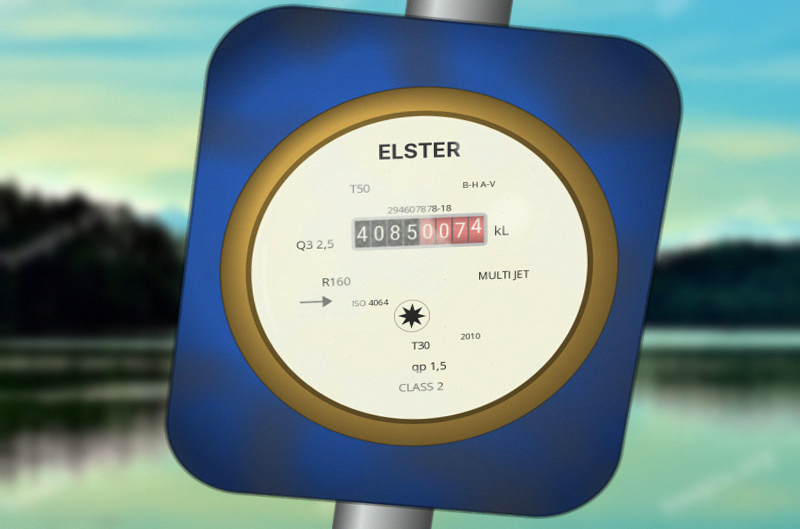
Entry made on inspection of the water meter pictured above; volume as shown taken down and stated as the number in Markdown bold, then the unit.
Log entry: **4085.0074** kL
